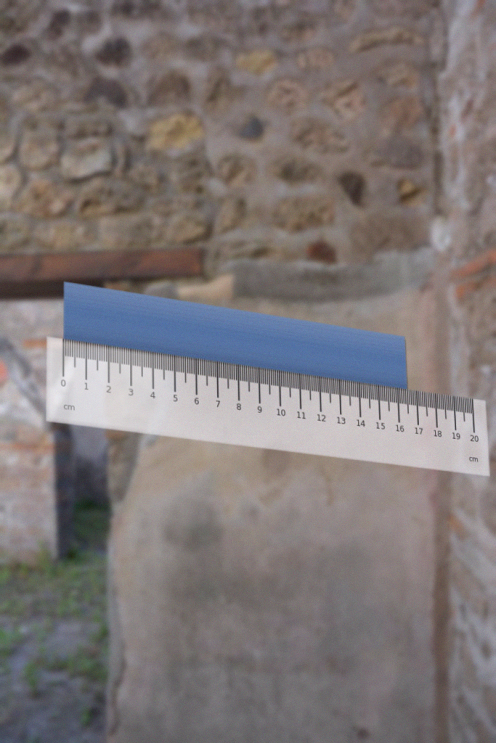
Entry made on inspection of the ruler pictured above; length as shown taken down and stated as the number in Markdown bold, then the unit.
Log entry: **16.5** cm
